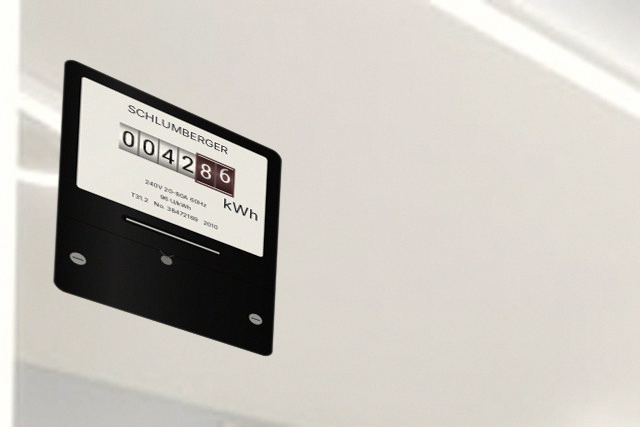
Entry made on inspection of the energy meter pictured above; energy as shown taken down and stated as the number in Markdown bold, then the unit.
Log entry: **42.86** kWh
